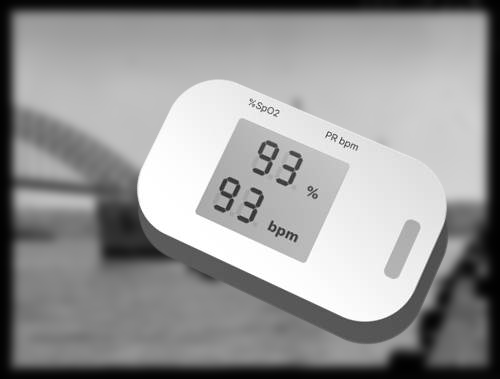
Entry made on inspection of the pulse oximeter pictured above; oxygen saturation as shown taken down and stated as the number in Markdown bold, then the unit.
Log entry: **93** %
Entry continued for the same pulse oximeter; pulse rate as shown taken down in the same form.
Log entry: **93** bpm
